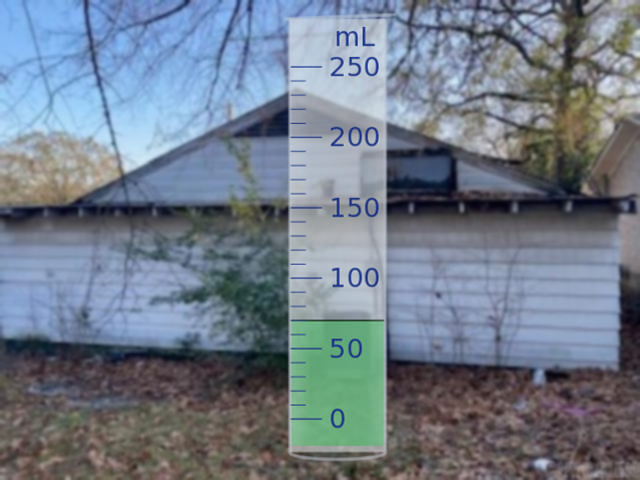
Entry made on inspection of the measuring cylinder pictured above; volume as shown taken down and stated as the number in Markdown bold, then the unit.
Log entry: **70** mL
